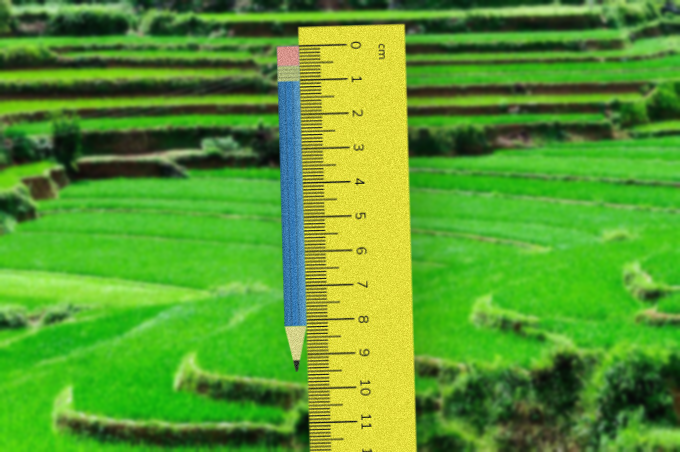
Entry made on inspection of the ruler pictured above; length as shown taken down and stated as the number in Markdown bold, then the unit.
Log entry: **9.5** cm
